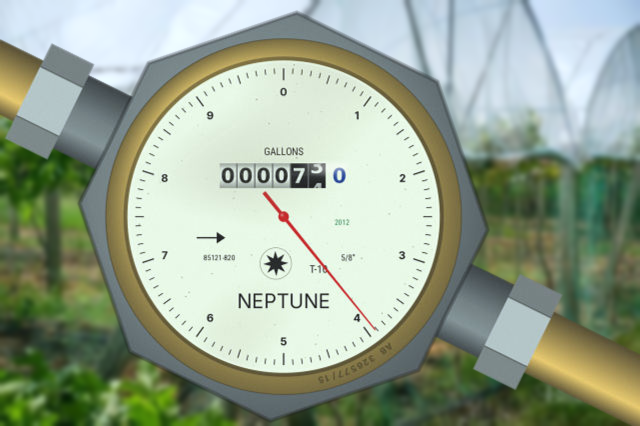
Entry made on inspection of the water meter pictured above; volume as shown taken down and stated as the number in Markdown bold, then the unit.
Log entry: **733.9** gal
